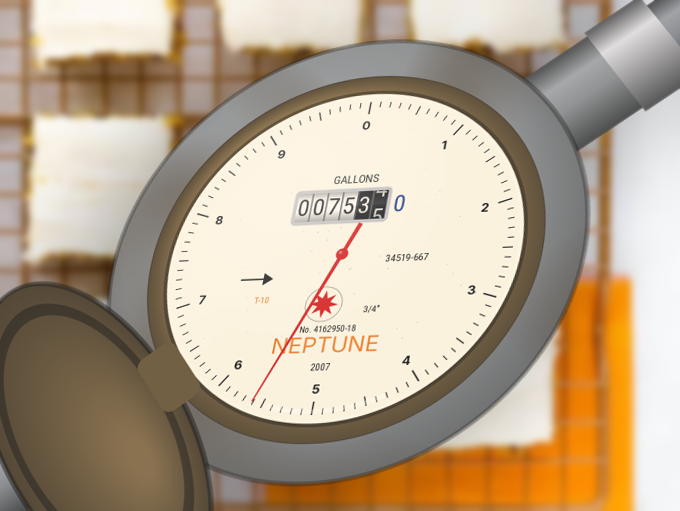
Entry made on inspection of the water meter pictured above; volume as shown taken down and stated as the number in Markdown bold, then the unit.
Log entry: **75345.6** gal
